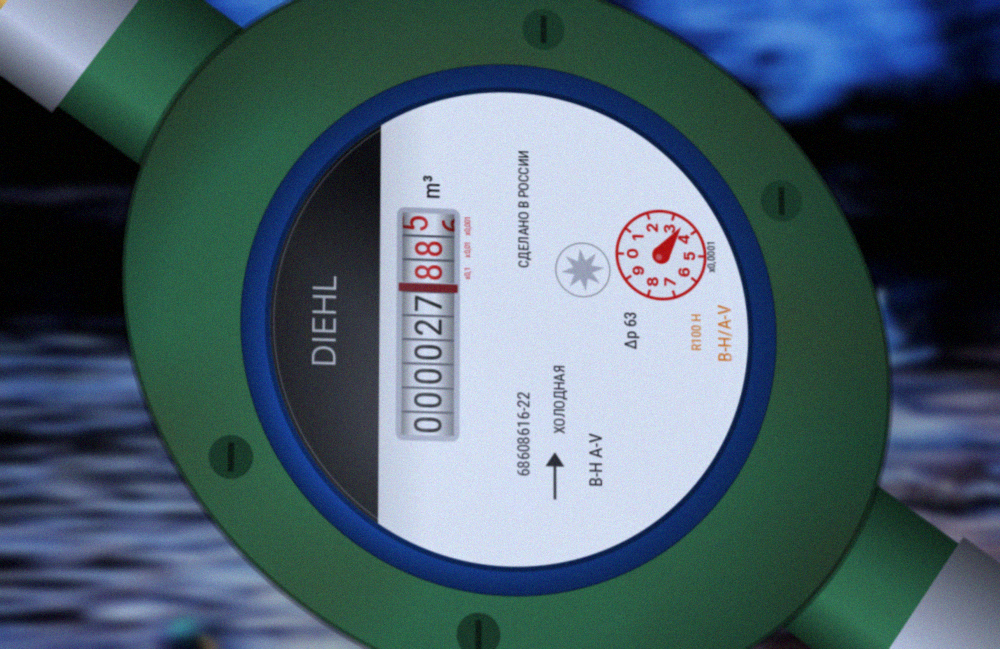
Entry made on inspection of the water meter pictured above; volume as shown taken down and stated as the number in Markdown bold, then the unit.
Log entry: **27.8853** m³
